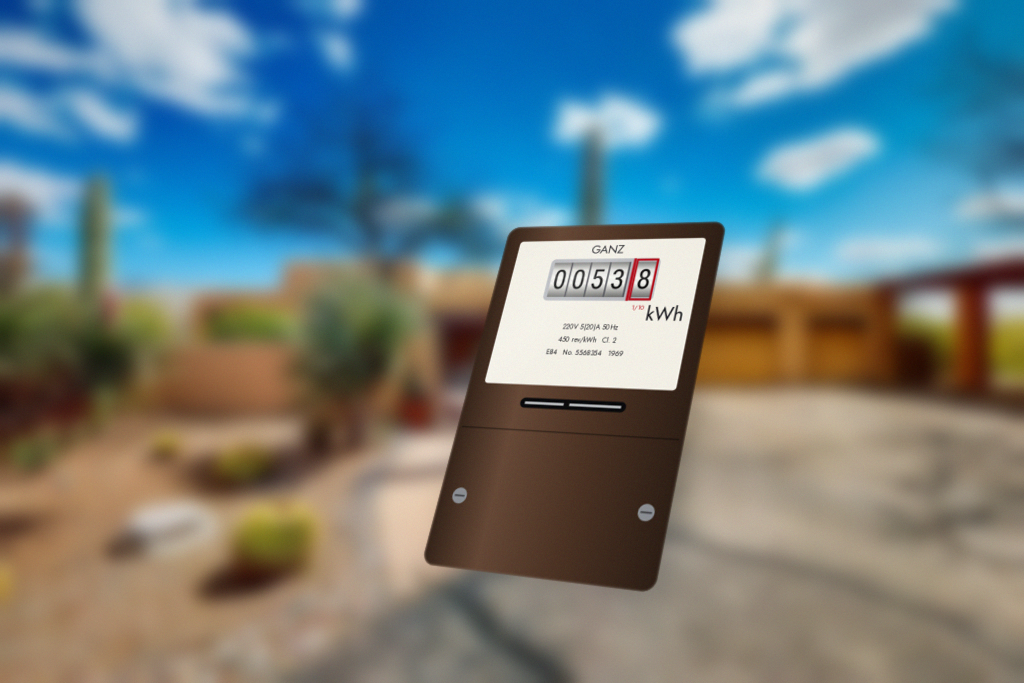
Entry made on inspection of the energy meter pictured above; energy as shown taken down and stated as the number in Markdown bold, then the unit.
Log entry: **53.8** kWh
